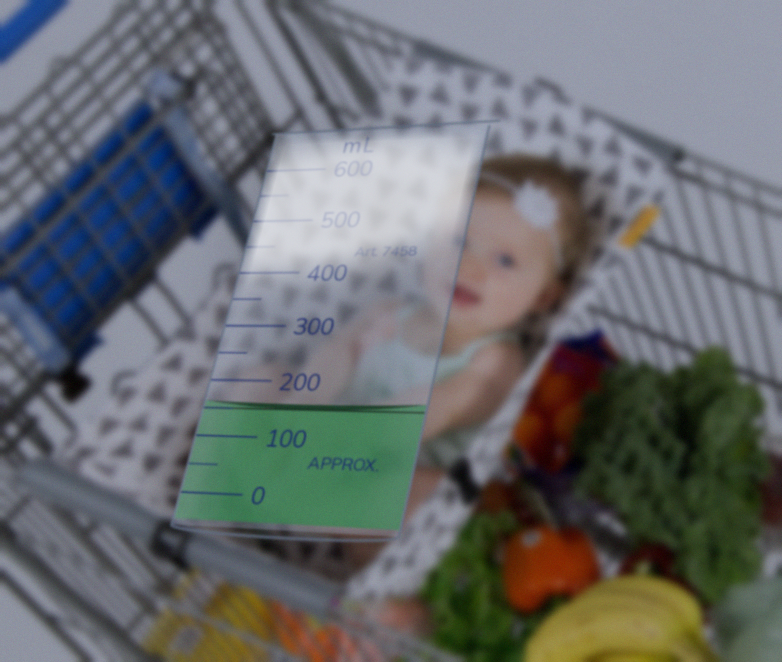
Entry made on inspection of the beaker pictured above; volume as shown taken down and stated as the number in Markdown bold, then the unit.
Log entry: **150** mL
